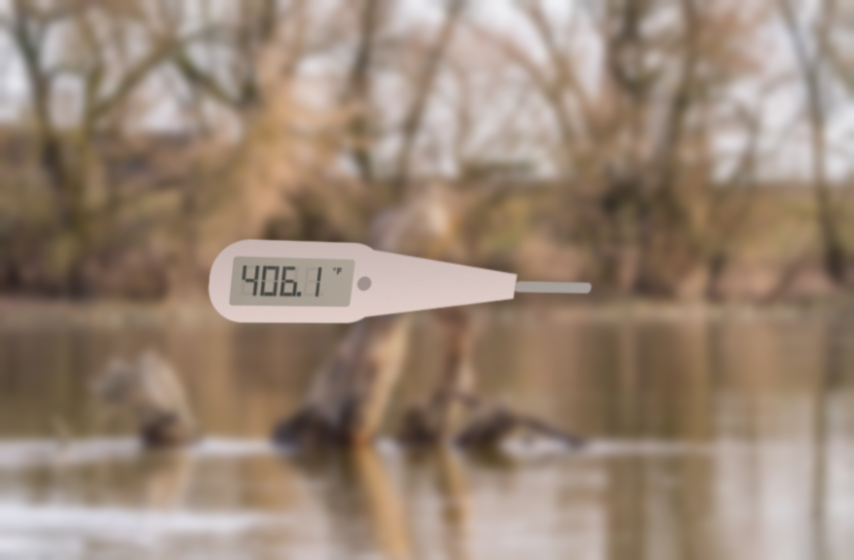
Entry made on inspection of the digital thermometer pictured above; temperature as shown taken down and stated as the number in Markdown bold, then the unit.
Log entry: **406.1** °F
